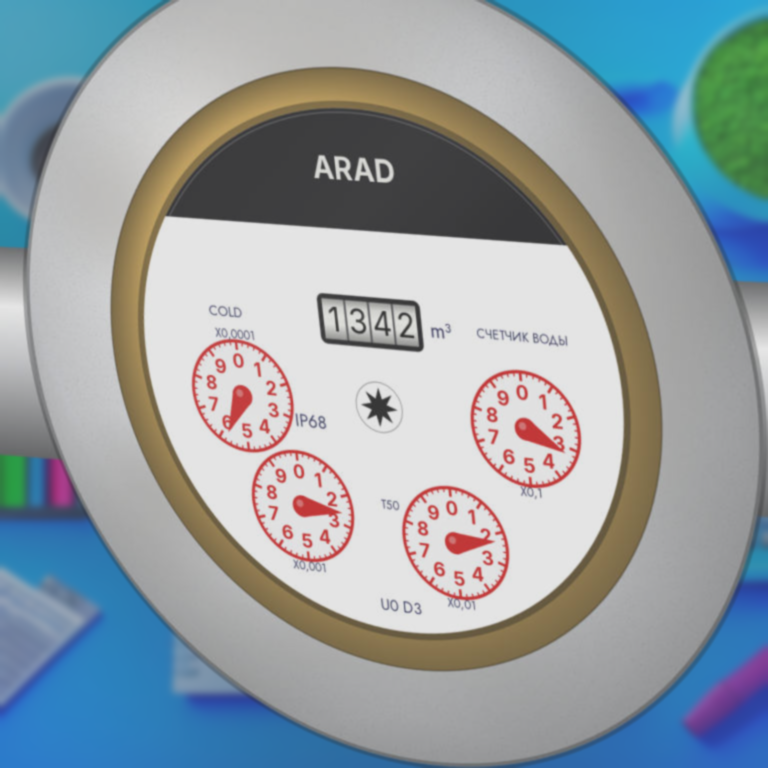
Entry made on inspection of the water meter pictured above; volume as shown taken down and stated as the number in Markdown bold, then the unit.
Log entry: **1342.3225** m³
